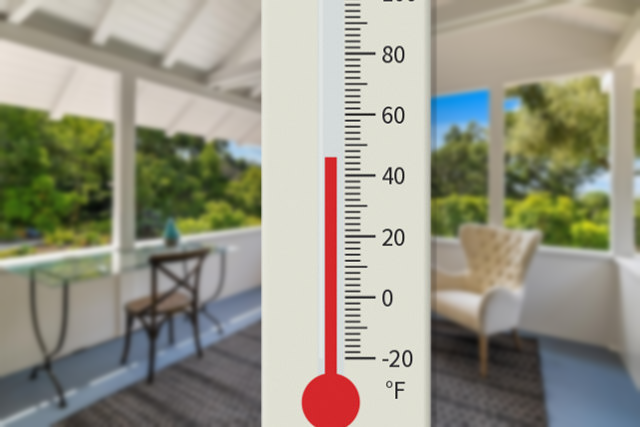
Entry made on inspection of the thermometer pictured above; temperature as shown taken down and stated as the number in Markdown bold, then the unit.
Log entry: **46** °F
